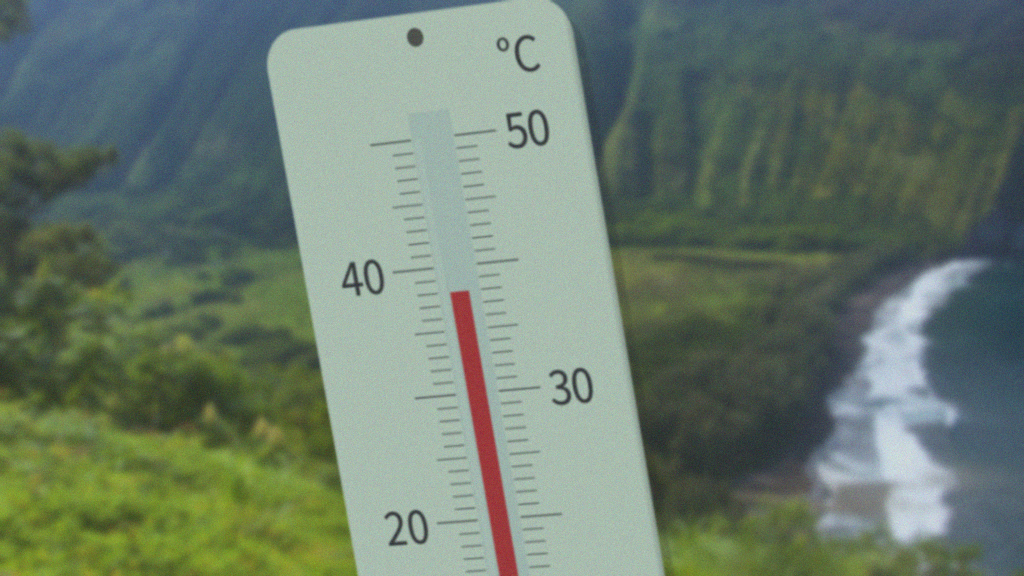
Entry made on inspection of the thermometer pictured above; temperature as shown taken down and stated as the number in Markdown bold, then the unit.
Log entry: **38** °C
